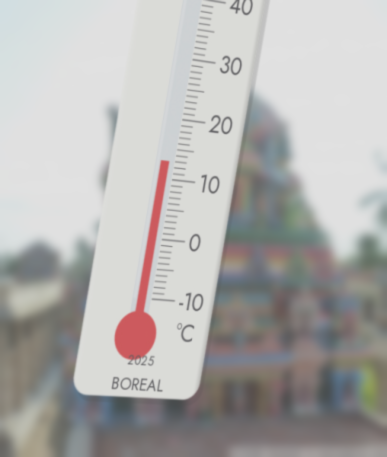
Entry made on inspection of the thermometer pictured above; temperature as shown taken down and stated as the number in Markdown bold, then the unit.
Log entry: **13** °C
